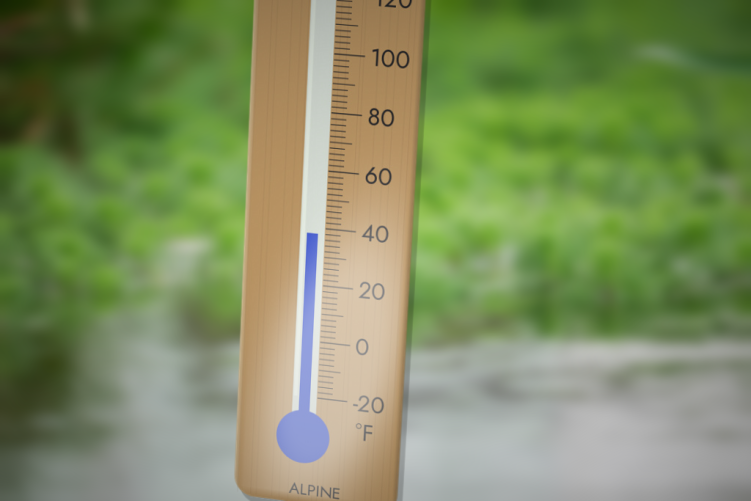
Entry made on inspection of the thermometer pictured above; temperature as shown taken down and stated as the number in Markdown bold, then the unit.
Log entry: **38** °F
